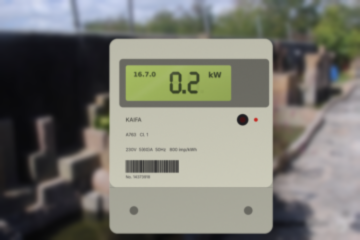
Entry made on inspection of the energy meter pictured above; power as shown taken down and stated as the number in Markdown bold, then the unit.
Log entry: **0.2** kW
